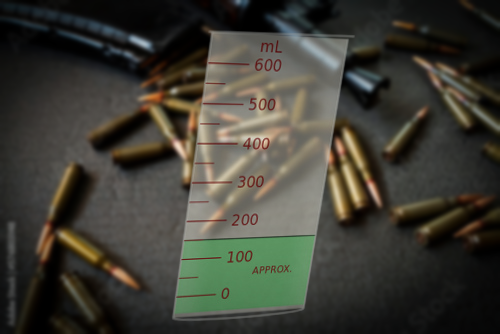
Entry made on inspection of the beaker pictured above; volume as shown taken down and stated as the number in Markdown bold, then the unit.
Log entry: **150** mL
